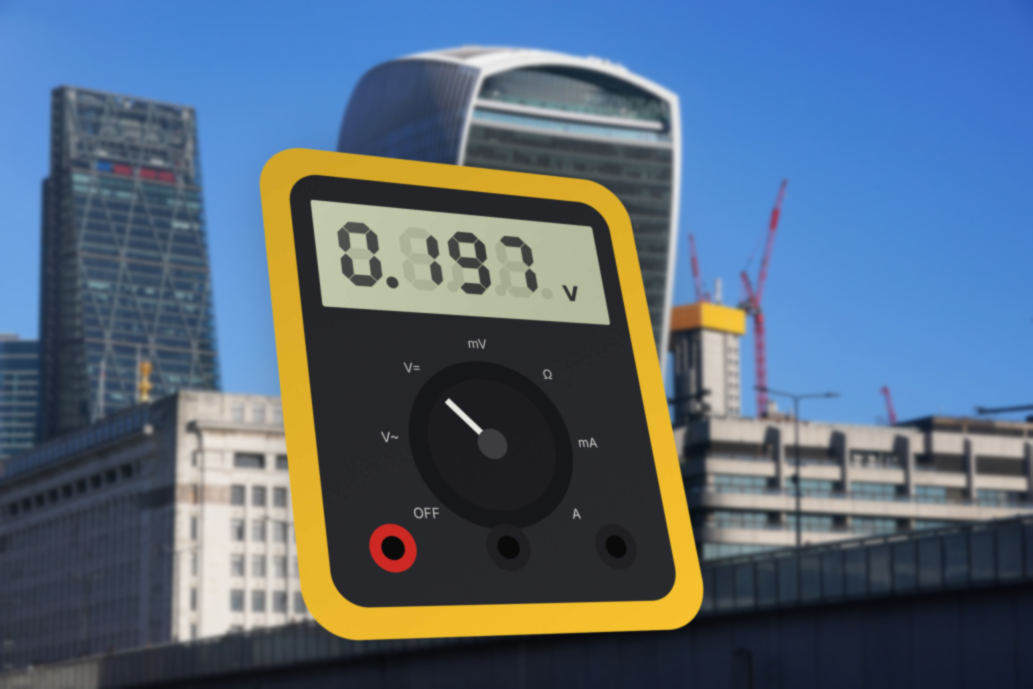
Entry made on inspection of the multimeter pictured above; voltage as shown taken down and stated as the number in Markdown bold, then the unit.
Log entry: **0.197** V
